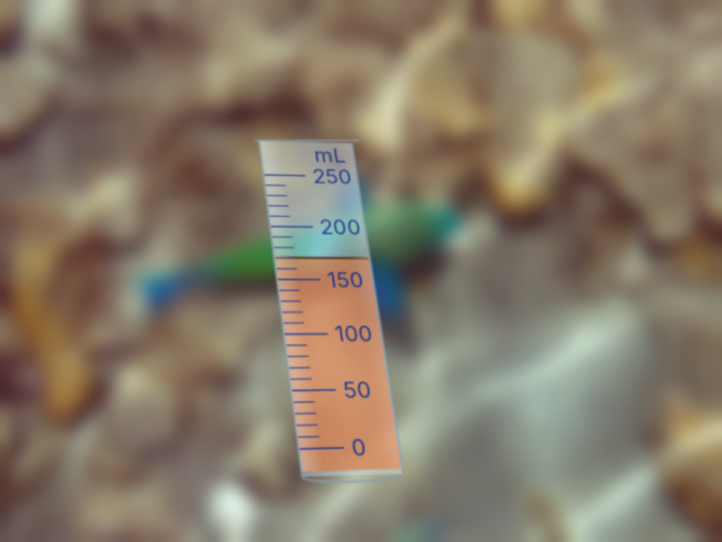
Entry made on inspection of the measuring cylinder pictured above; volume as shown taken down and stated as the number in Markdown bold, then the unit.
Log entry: **170** mL
